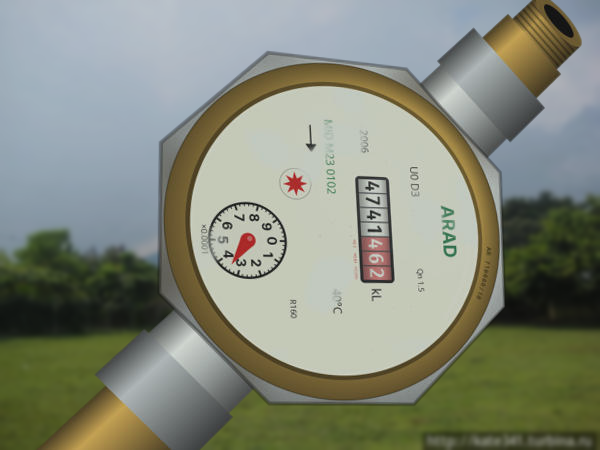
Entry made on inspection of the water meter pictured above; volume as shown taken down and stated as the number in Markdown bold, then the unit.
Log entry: **4741.4623** kL
